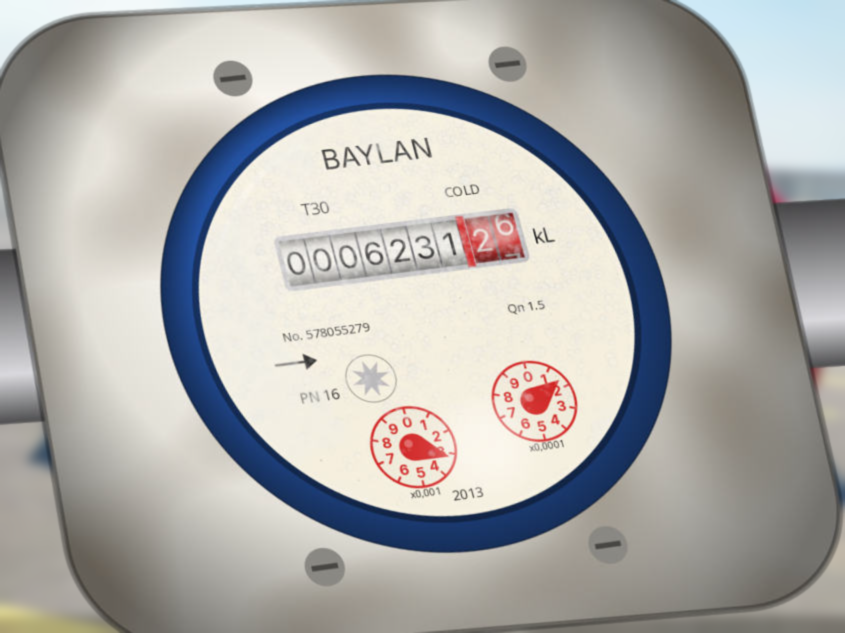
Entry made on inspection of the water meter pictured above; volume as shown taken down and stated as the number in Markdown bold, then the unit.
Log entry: **6231.2631** kL
